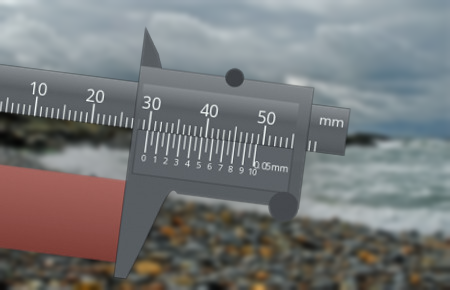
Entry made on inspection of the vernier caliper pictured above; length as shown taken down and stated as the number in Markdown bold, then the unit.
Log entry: **29.8** mm
